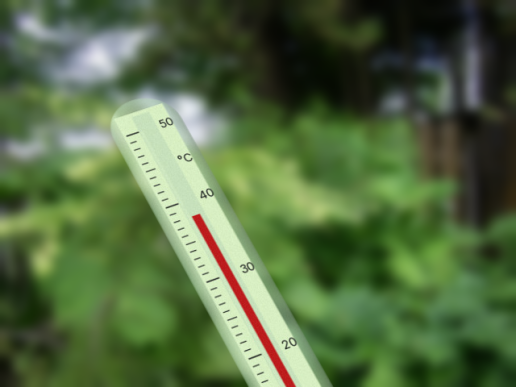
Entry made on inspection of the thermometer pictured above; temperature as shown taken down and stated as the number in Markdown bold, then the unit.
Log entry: **38** °C
